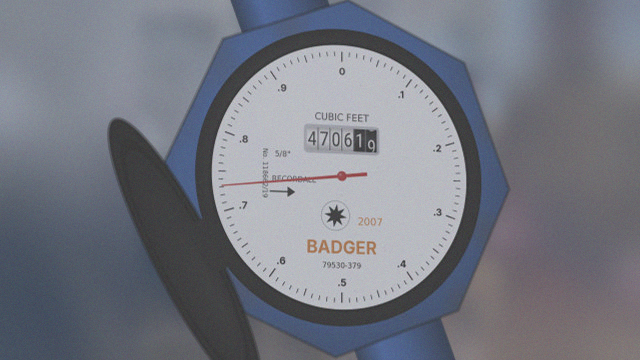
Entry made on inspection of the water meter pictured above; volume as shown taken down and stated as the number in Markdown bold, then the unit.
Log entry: **470618.73** ft³
